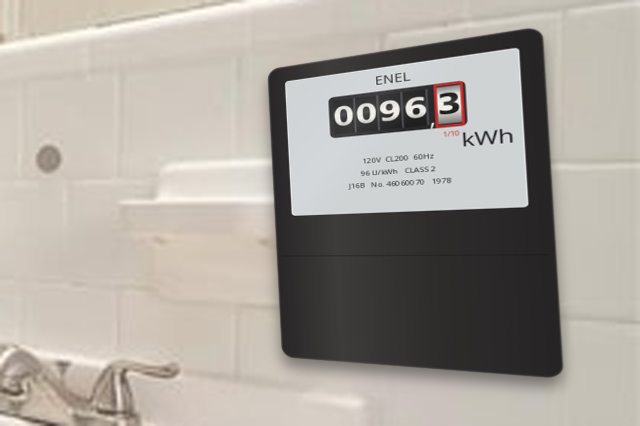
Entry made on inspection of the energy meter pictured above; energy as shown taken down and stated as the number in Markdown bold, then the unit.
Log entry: **96.3** kWh
